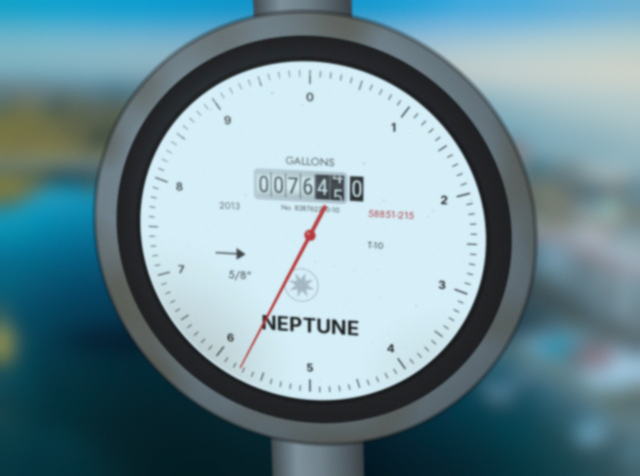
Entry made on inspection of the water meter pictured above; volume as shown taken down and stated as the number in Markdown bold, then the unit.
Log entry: **76445.7** gal
